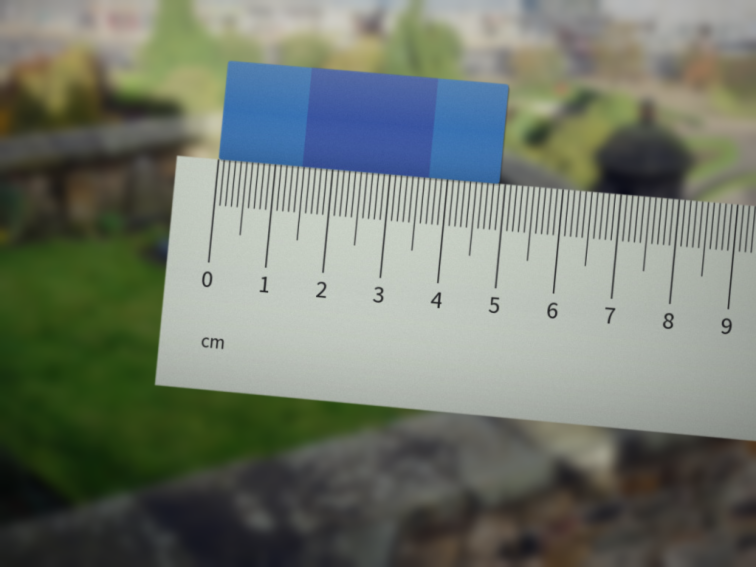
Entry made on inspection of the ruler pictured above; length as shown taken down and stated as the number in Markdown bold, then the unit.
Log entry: **4.9** cm
